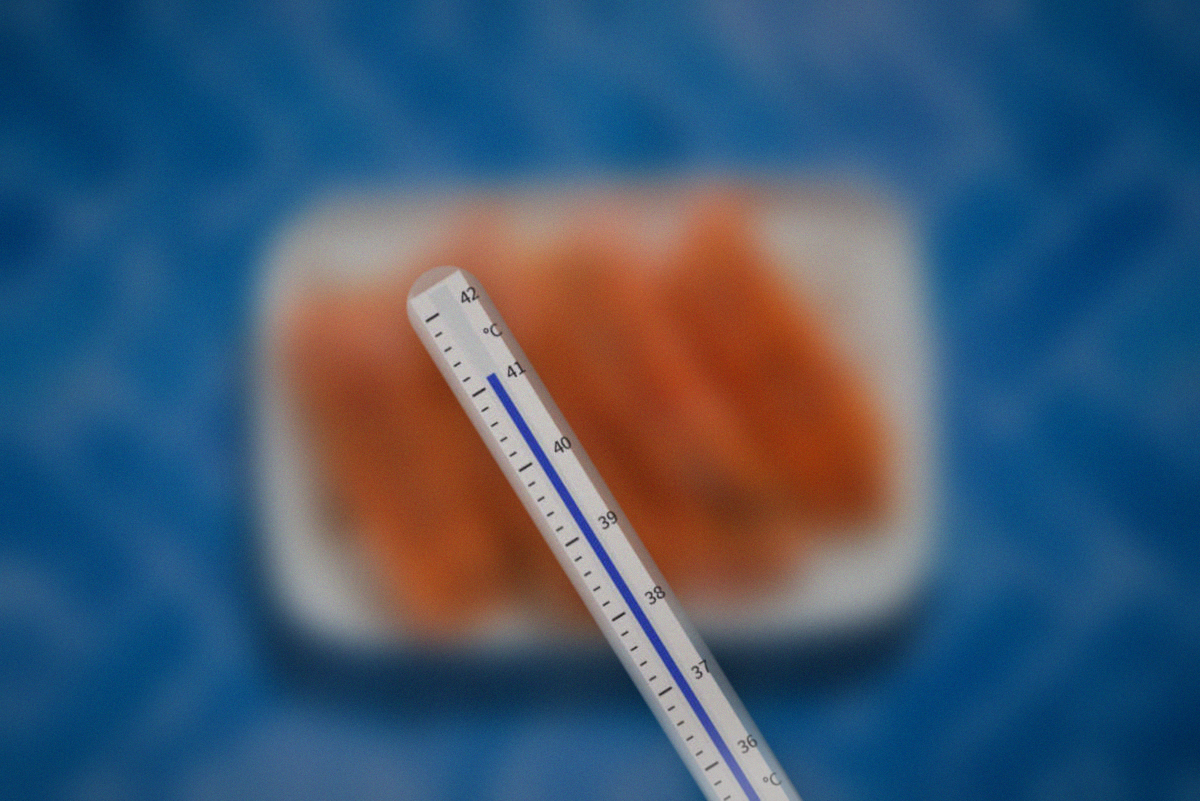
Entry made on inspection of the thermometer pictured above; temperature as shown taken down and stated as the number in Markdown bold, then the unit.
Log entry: **41.1** °C
